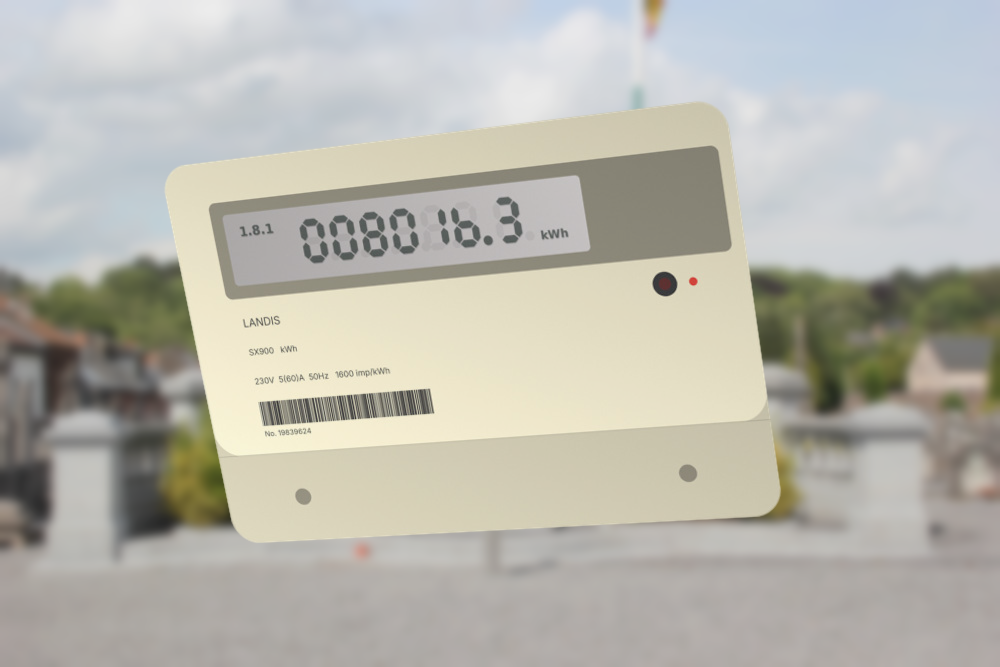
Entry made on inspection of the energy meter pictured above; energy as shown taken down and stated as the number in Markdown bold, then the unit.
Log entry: **8016.3** kWh
